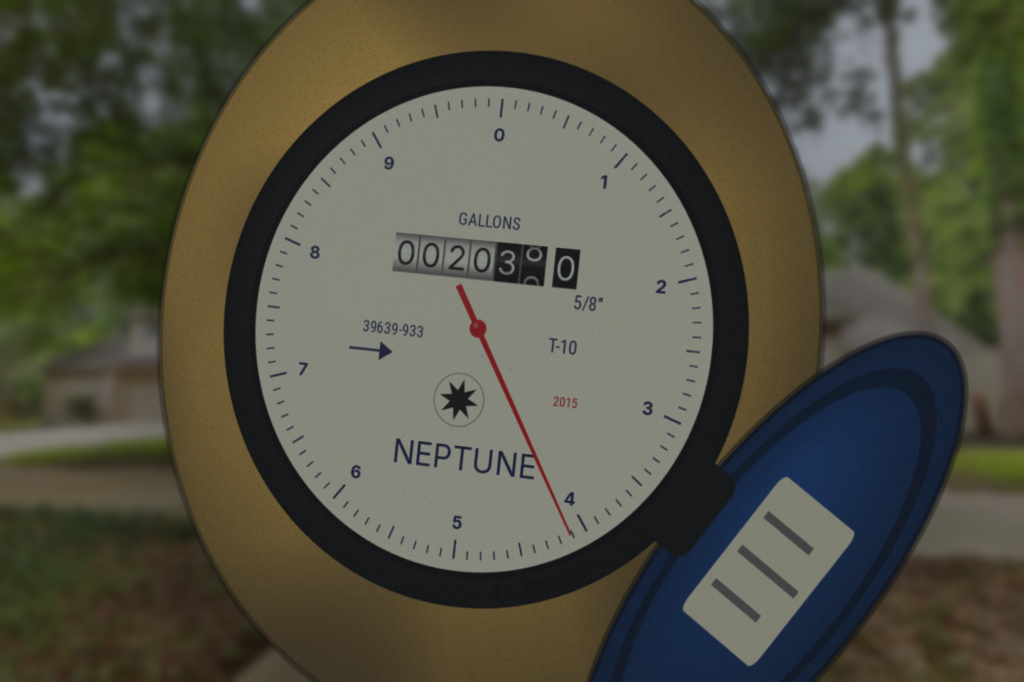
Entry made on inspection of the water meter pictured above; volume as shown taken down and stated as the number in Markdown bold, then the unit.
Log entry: **20384.1** gal
